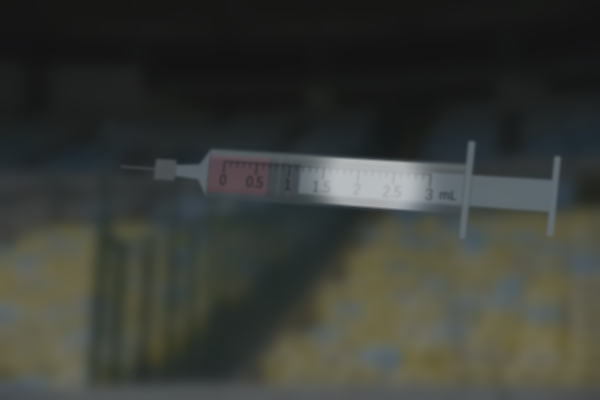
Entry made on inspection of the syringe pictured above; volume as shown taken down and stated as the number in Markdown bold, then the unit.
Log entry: **0.7** mL
